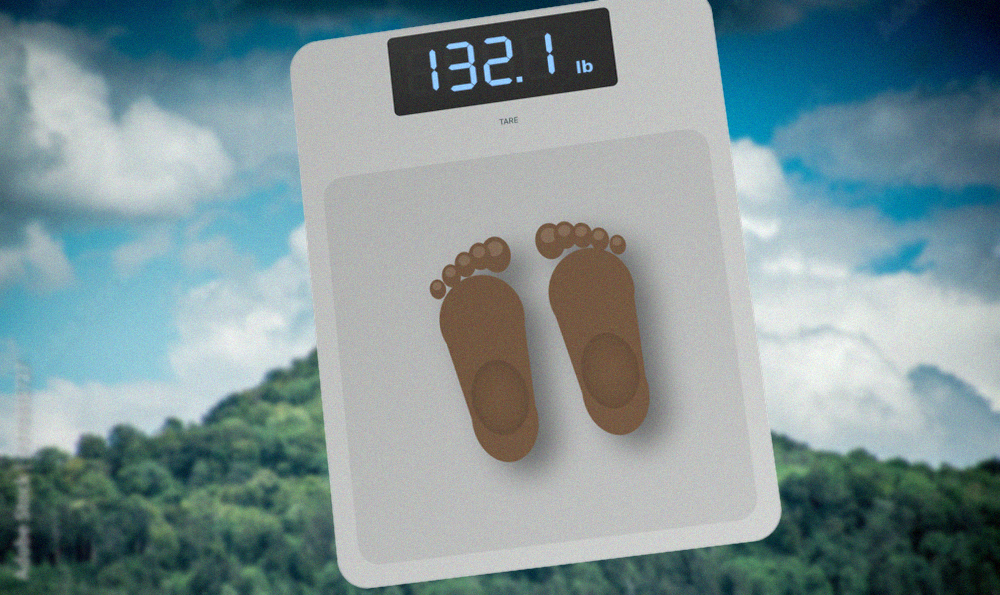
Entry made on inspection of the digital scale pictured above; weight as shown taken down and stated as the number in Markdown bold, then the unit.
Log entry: **132.1** lb
